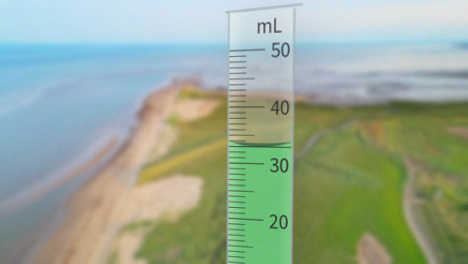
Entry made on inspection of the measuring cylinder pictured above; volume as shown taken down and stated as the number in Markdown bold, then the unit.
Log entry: **33** mL
